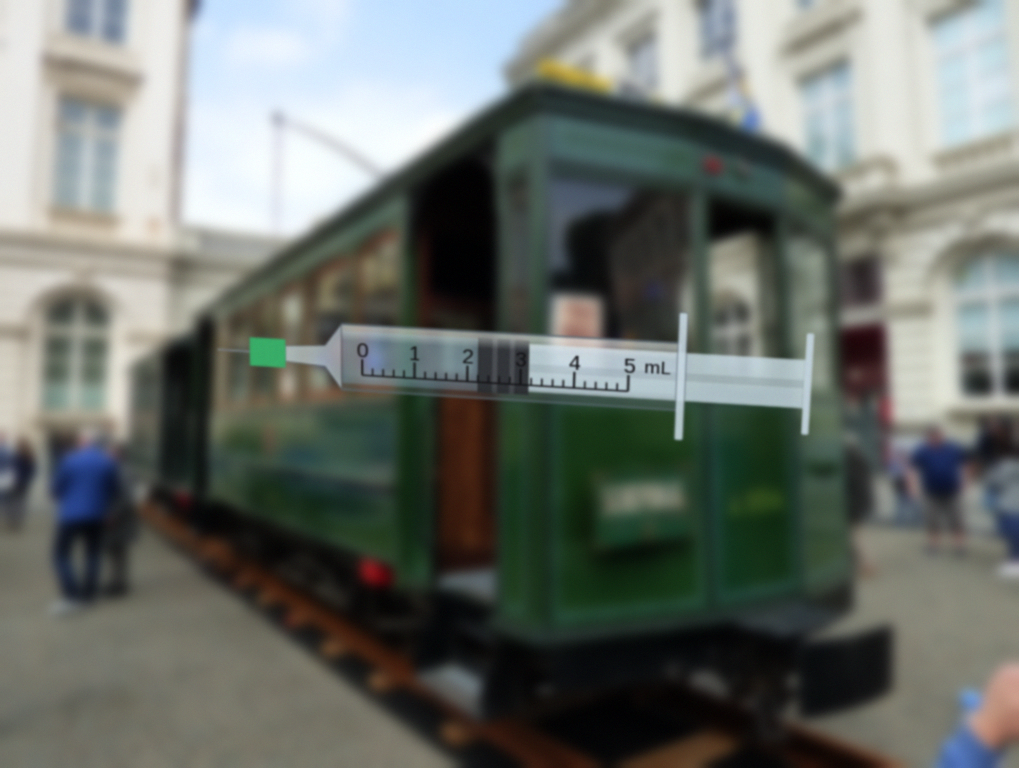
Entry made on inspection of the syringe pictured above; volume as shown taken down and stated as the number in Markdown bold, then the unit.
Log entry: **2.2** mL
